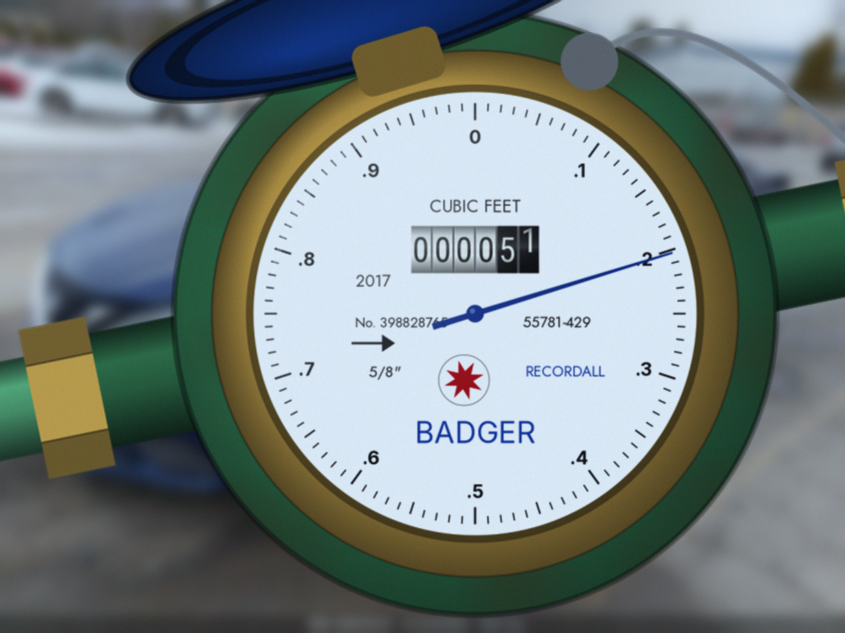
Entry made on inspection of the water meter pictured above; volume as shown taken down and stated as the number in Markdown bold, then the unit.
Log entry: **51.20** ft³
